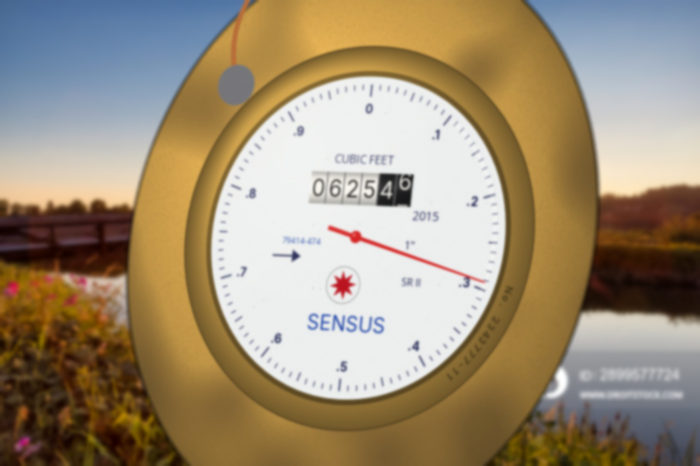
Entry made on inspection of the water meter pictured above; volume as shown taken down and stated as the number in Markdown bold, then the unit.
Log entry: **62546.29** ft³
